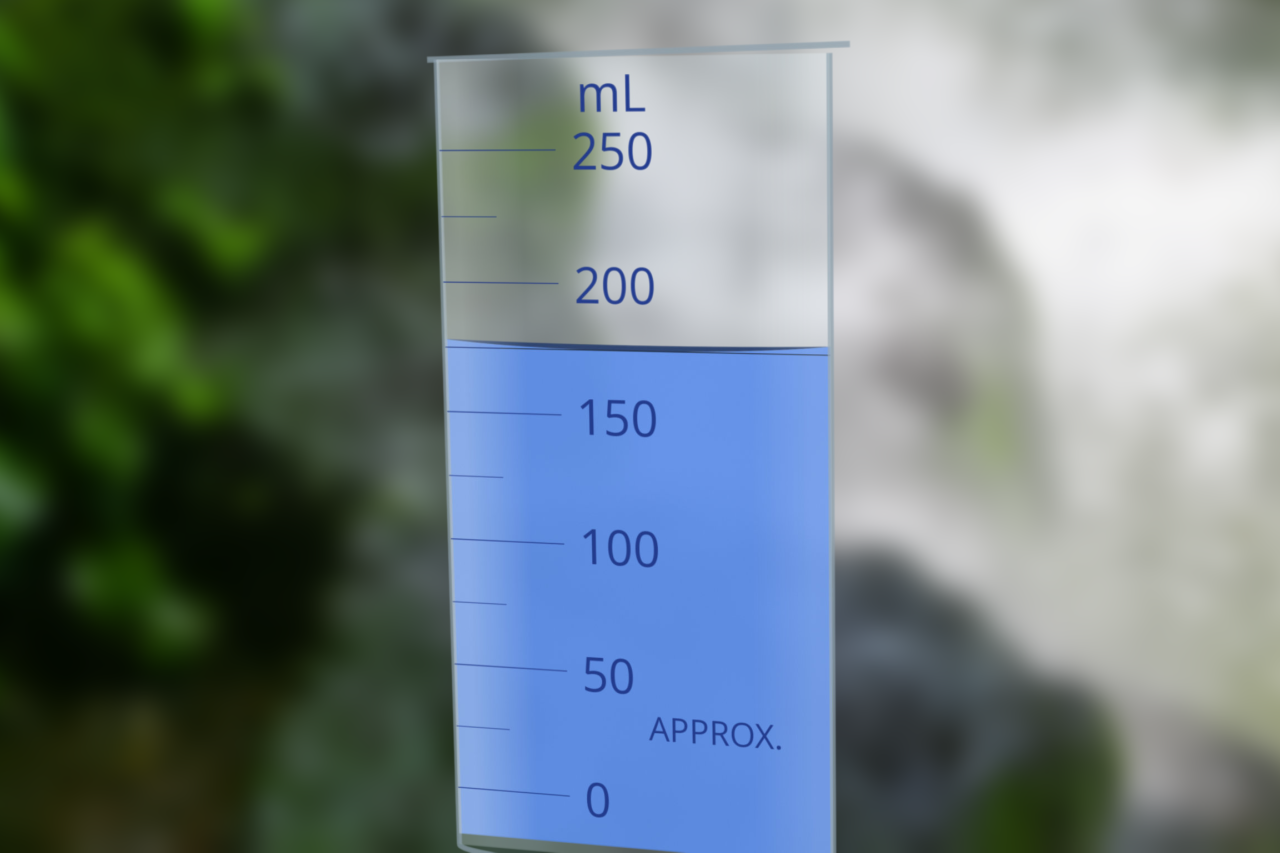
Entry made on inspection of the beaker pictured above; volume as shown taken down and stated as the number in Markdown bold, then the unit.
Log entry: **175** mL
